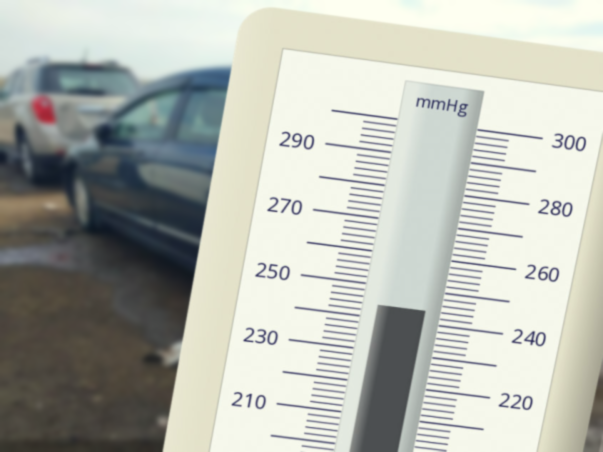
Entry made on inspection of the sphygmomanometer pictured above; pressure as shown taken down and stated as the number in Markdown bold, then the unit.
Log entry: **244** mmHg
